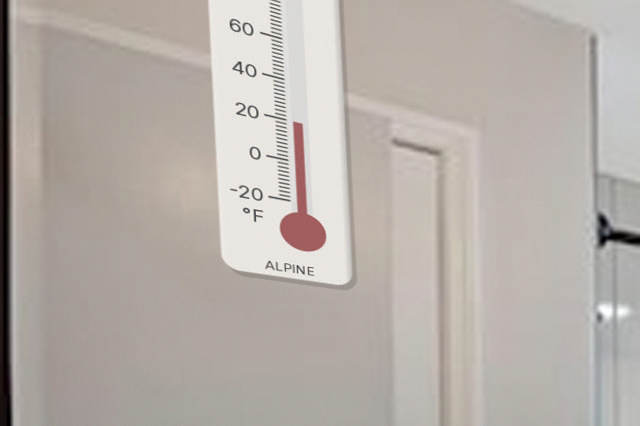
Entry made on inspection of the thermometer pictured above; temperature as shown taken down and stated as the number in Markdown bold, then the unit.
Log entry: **20** °F
